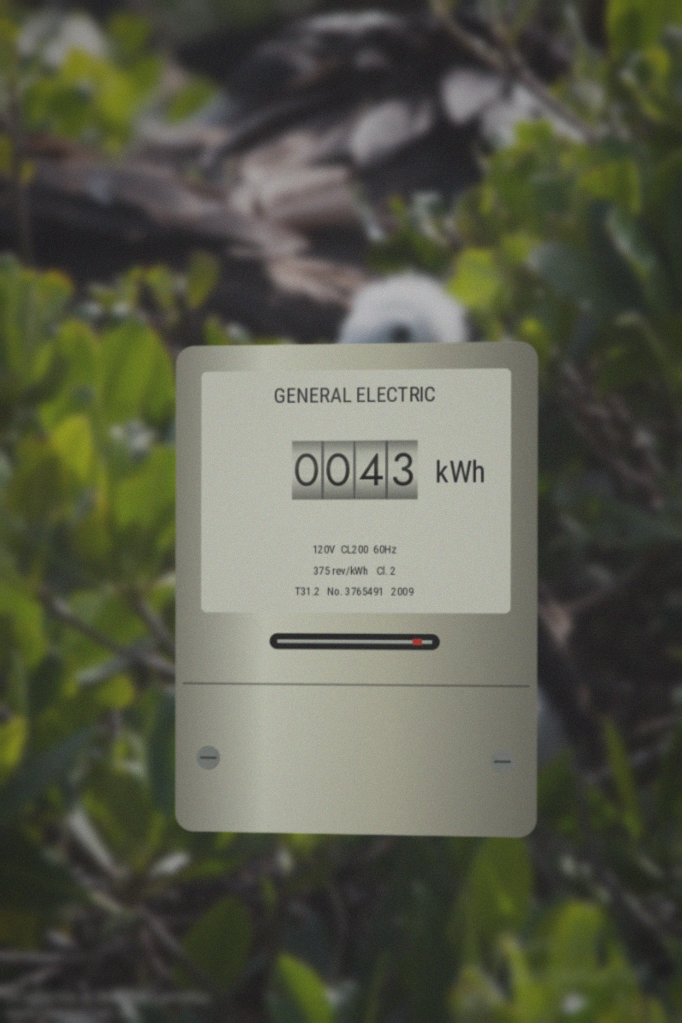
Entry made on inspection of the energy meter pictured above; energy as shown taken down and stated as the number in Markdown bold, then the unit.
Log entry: **43** kWh
